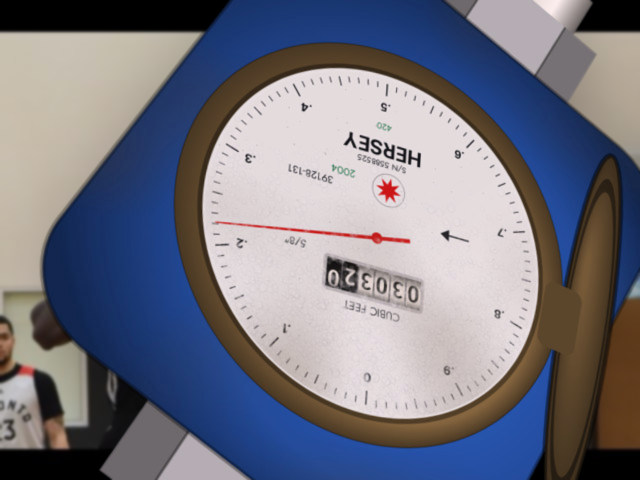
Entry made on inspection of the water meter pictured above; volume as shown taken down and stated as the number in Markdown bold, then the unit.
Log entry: **30320.22** ft³
